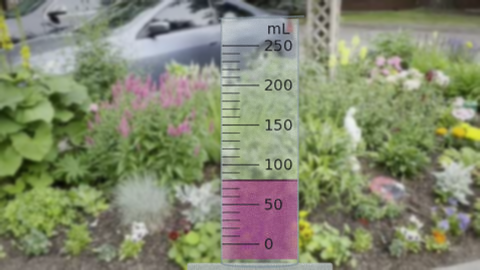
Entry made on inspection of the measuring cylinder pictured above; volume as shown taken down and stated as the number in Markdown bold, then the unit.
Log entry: **80** mL
